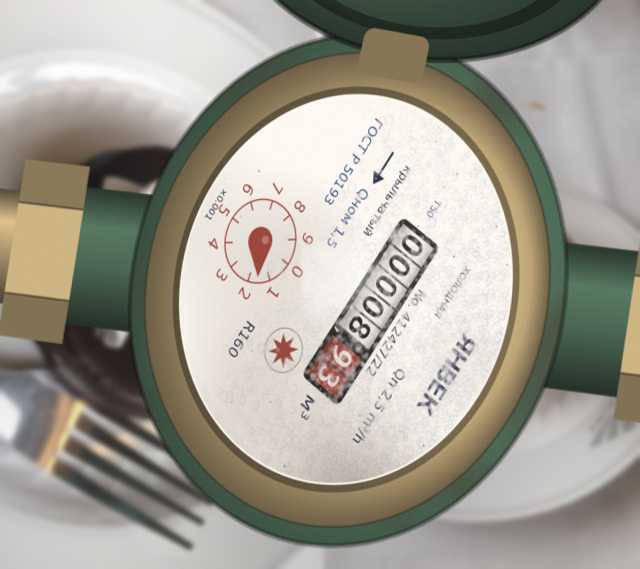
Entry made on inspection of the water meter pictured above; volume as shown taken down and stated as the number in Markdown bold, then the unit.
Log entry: **8.931** m³
